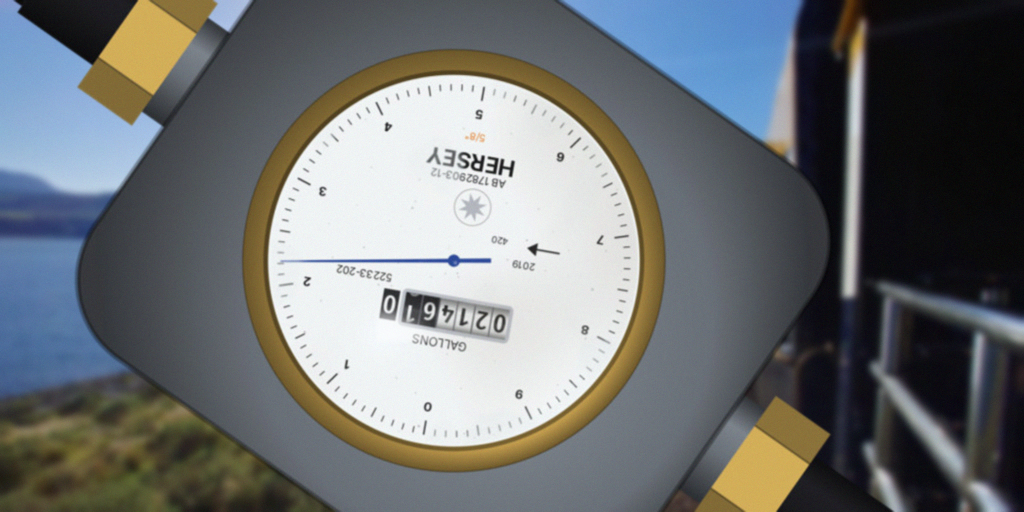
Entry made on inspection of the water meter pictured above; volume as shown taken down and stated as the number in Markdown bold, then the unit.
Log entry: **214612.2** gal
